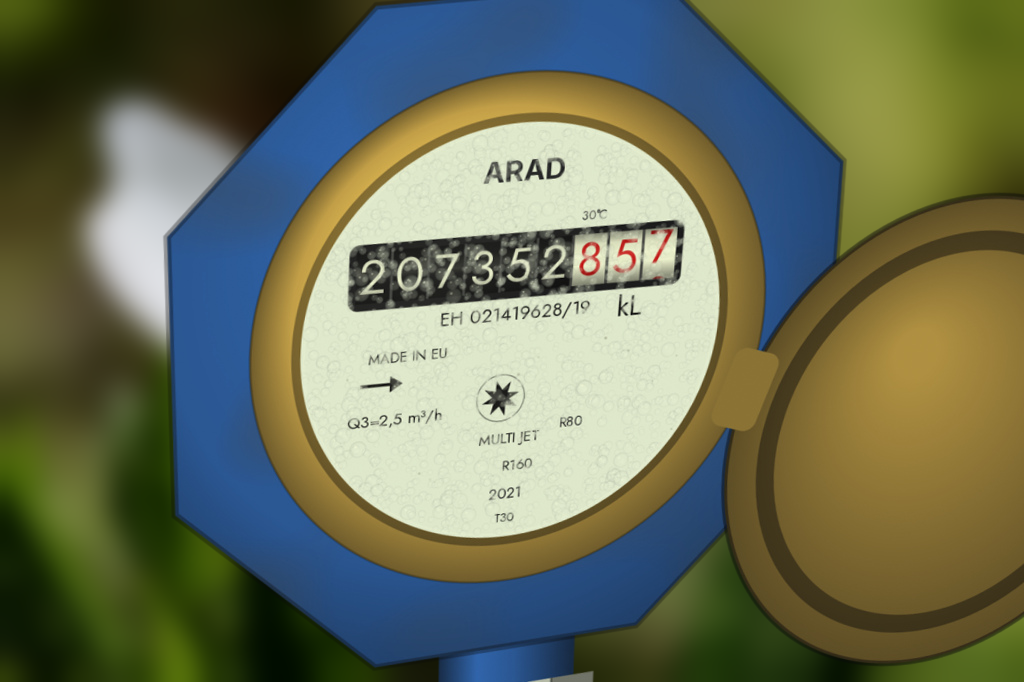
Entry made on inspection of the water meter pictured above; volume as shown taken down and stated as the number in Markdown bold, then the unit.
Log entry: **207352.857** kL
